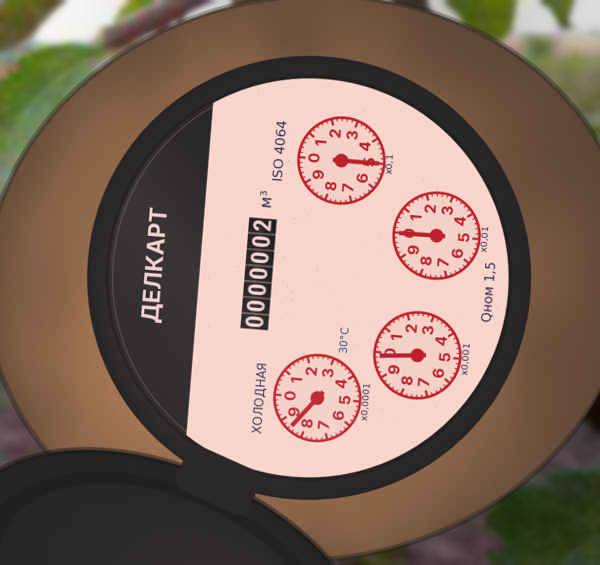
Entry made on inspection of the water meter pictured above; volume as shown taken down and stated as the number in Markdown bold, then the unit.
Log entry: **2.4998** m³
